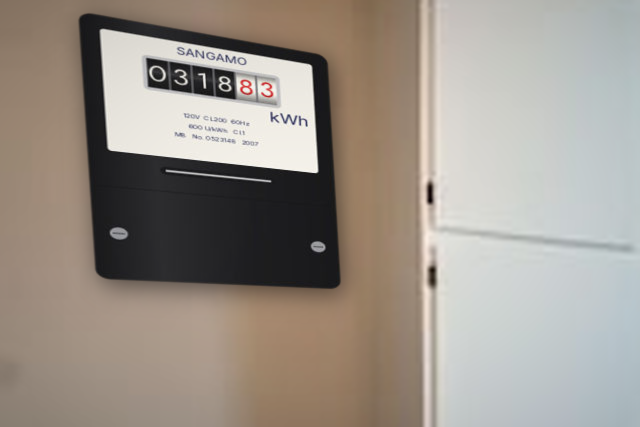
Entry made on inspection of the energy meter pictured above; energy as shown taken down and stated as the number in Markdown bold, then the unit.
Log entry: **318.83** kWh
